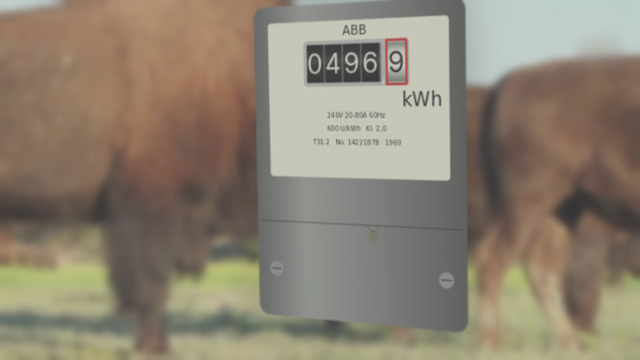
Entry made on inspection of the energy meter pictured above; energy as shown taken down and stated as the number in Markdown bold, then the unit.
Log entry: **496.9** kWh
